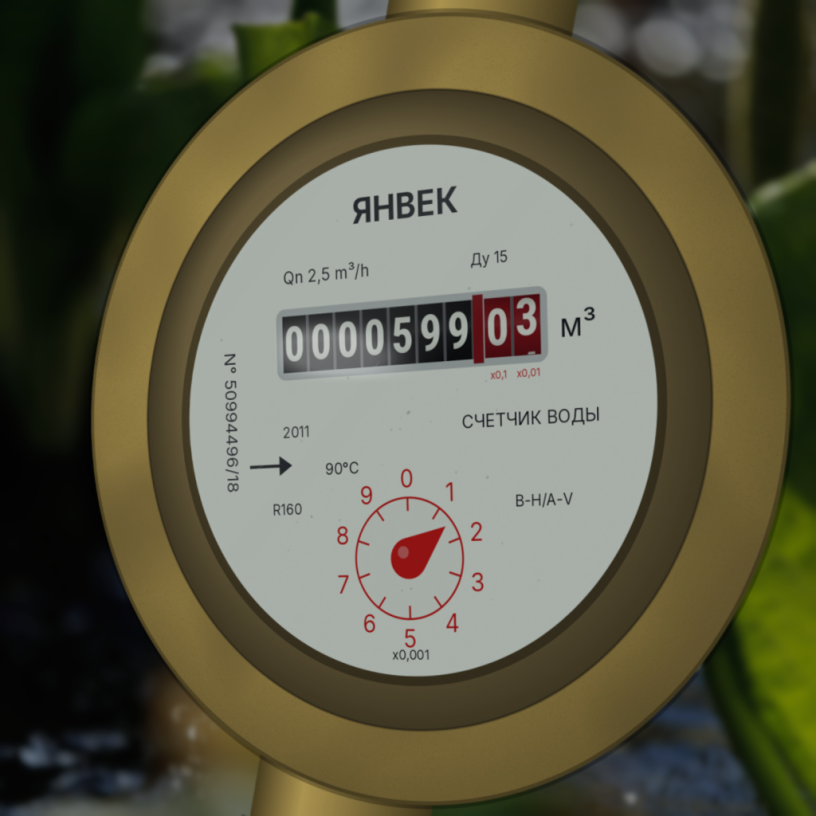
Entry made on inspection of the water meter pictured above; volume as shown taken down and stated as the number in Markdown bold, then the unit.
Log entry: **599.031** m³
